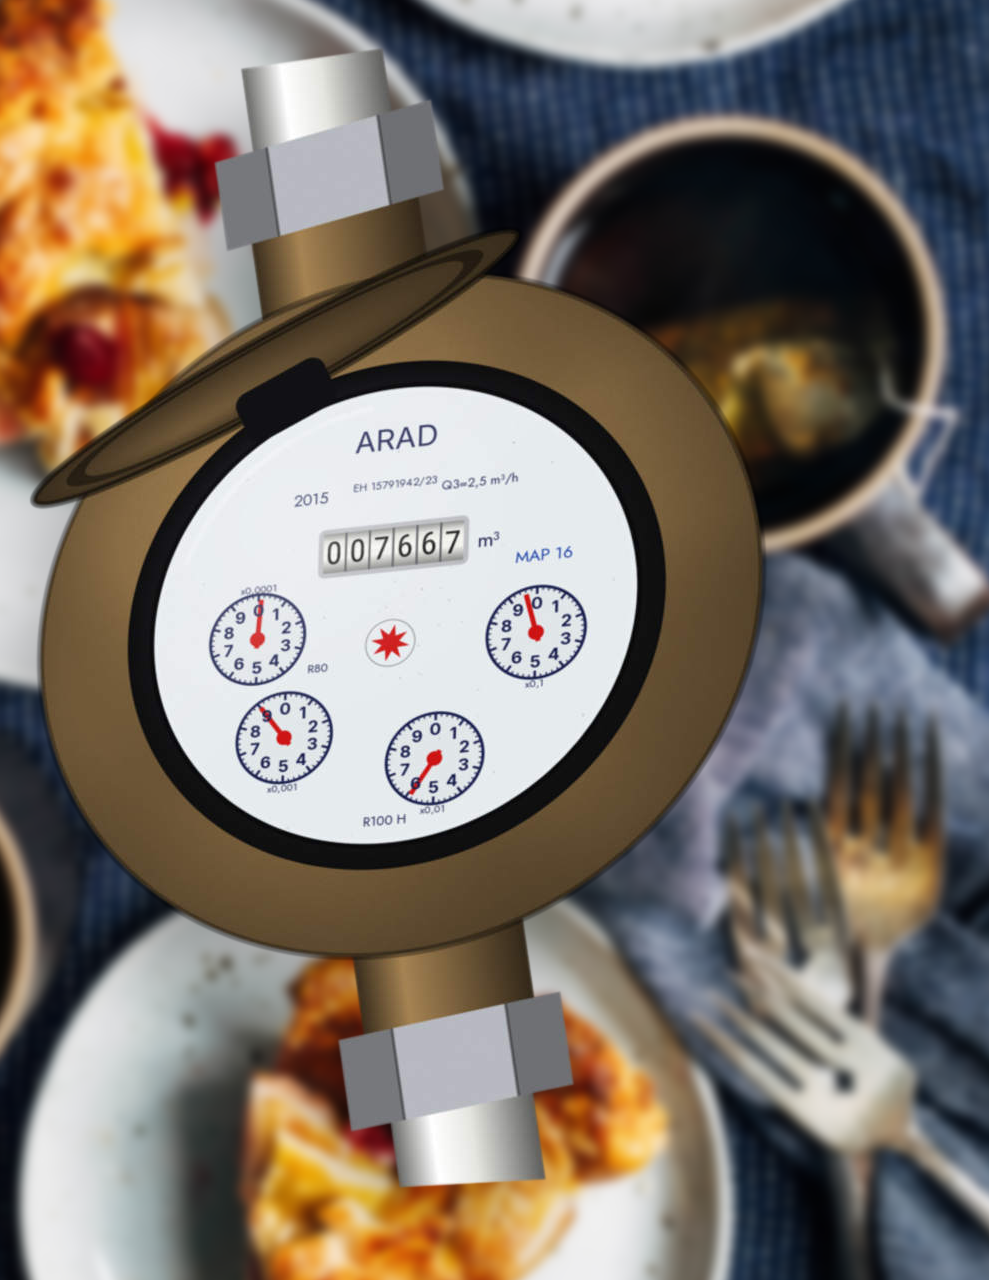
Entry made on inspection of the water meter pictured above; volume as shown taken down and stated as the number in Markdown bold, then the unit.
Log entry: **7666.9590** m³
